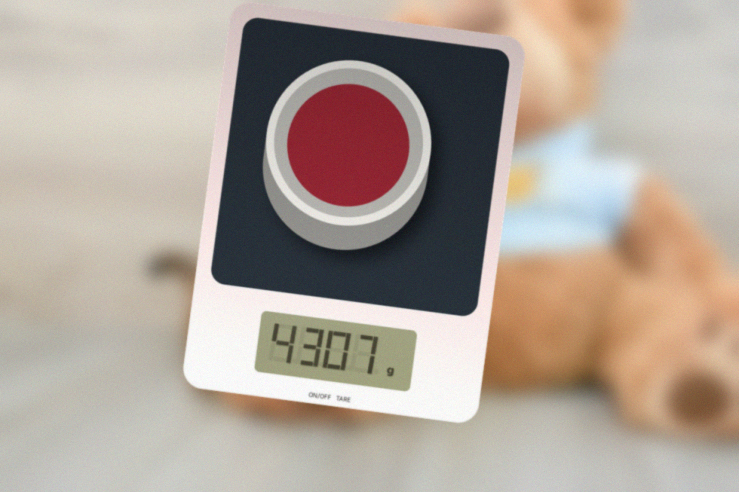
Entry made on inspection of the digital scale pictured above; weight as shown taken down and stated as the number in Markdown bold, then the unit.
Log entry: **4307** g
